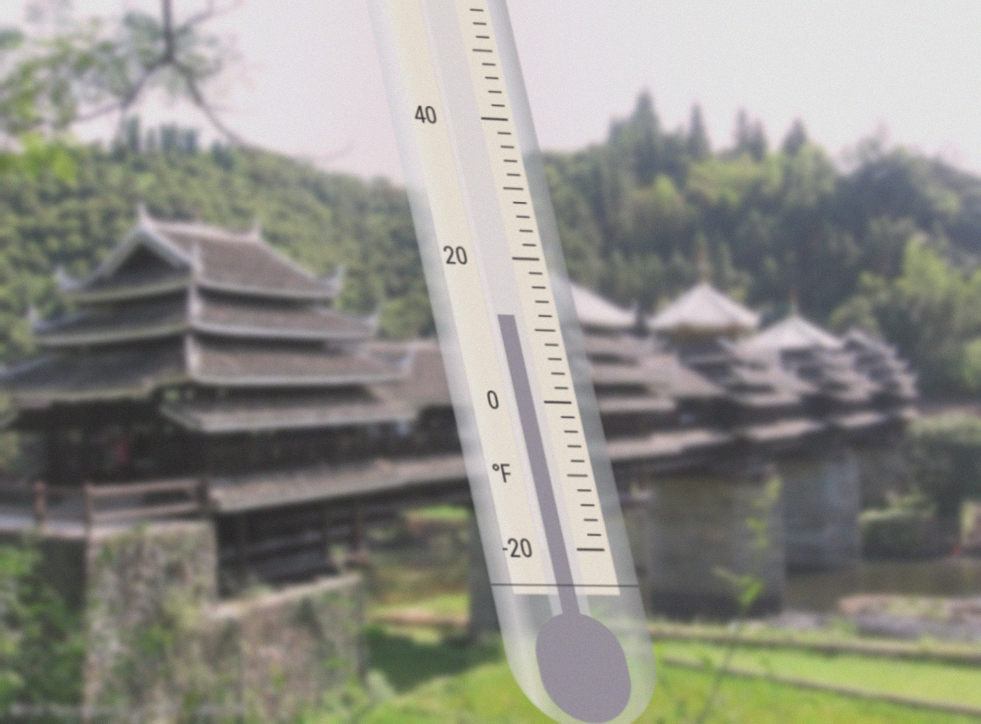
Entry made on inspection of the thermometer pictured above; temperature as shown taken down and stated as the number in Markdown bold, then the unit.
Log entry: **12** °F
